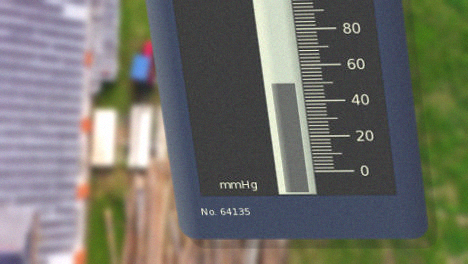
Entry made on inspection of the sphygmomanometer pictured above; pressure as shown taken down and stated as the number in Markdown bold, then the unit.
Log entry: **50** mmHg
